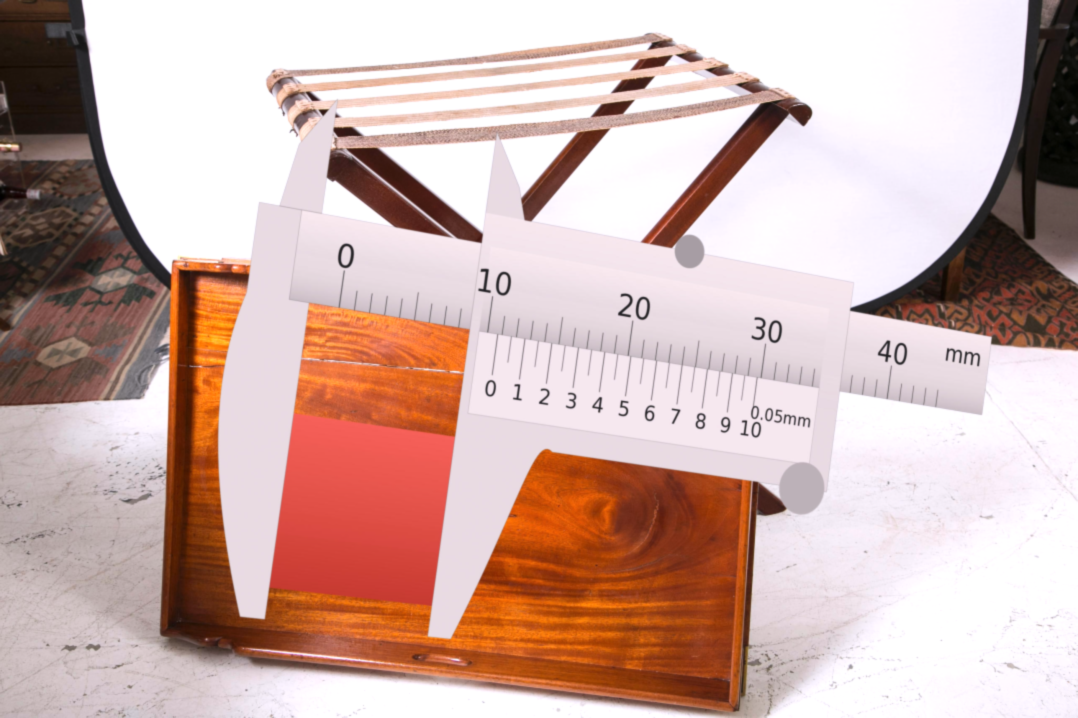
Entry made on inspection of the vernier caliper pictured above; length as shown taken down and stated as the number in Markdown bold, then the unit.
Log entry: **10.7** mm
